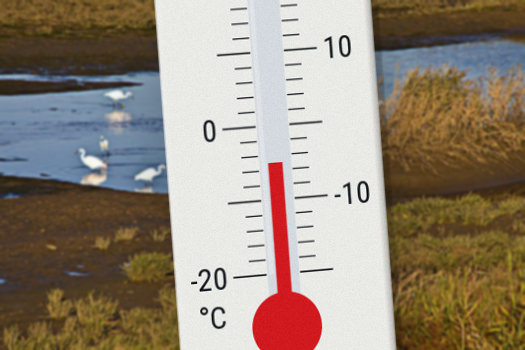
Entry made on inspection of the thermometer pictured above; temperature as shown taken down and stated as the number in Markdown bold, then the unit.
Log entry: **-5** °C
